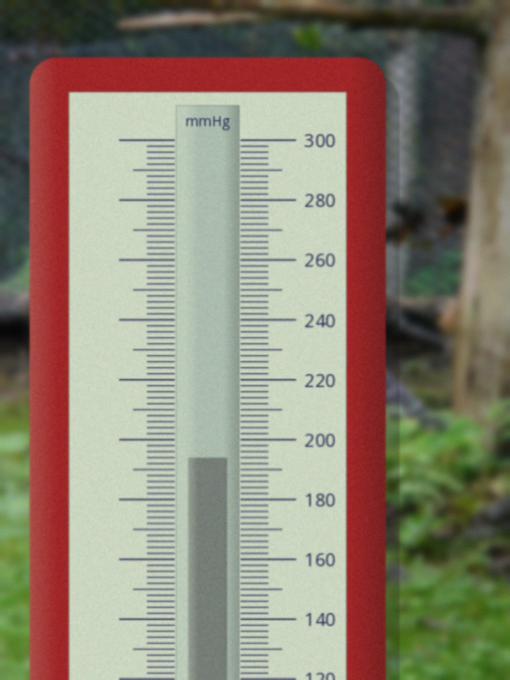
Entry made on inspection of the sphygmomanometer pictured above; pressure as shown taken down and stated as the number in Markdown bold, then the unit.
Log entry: **194** mmHg
